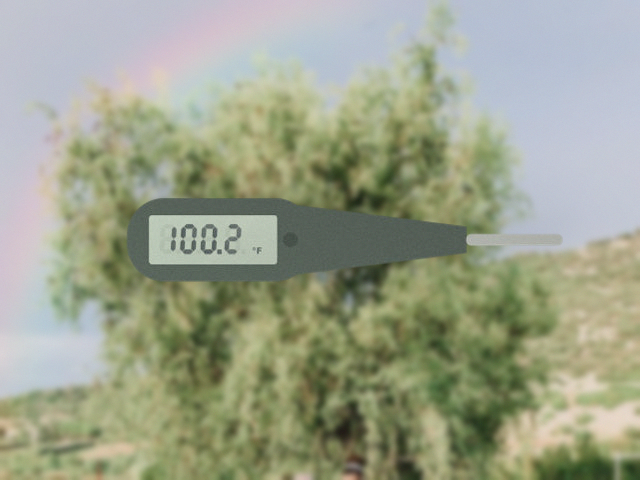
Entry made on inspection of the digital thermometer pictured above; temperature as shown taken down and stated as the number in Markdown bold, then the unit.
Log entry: **100.2** °F
